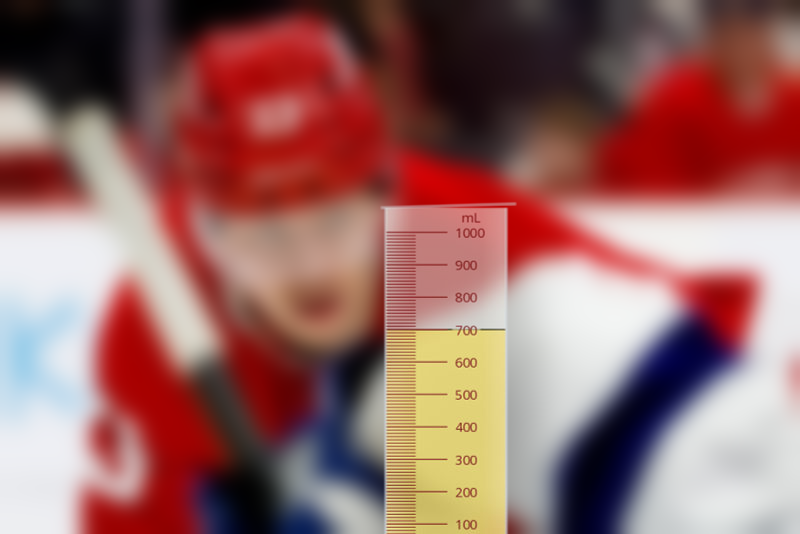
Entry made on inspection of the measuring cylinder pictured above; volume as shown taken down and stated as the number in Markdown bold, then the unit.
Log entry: **700** mL
